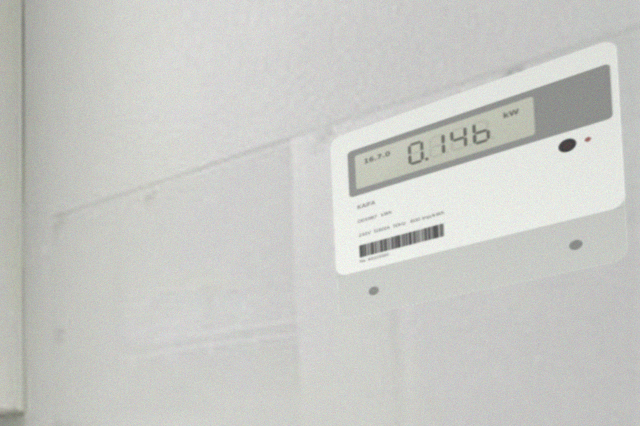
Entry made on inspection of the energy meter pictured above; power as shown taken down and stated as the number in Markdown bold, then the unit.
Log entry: **0.146** kW
